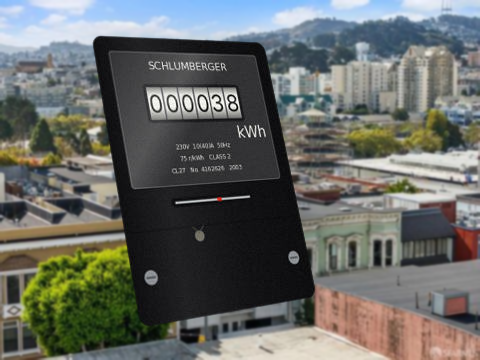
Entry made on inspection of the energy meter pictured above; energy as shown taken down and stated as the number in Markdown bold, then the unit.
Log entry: **38** kWh
